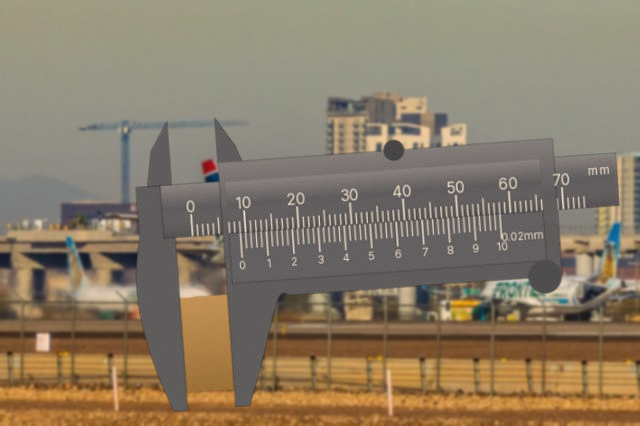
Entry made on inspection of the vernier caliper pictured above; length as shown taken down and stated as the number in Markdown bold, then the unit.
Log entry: **9.0** mm
